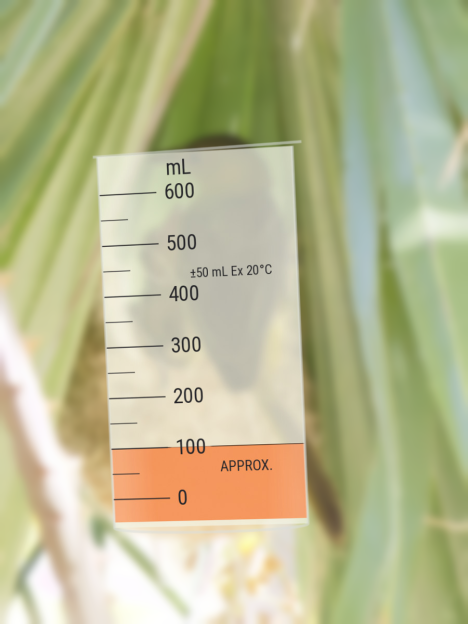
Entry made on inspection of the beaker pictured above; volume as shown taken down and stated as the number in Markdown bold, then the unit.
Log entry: **100** mL
